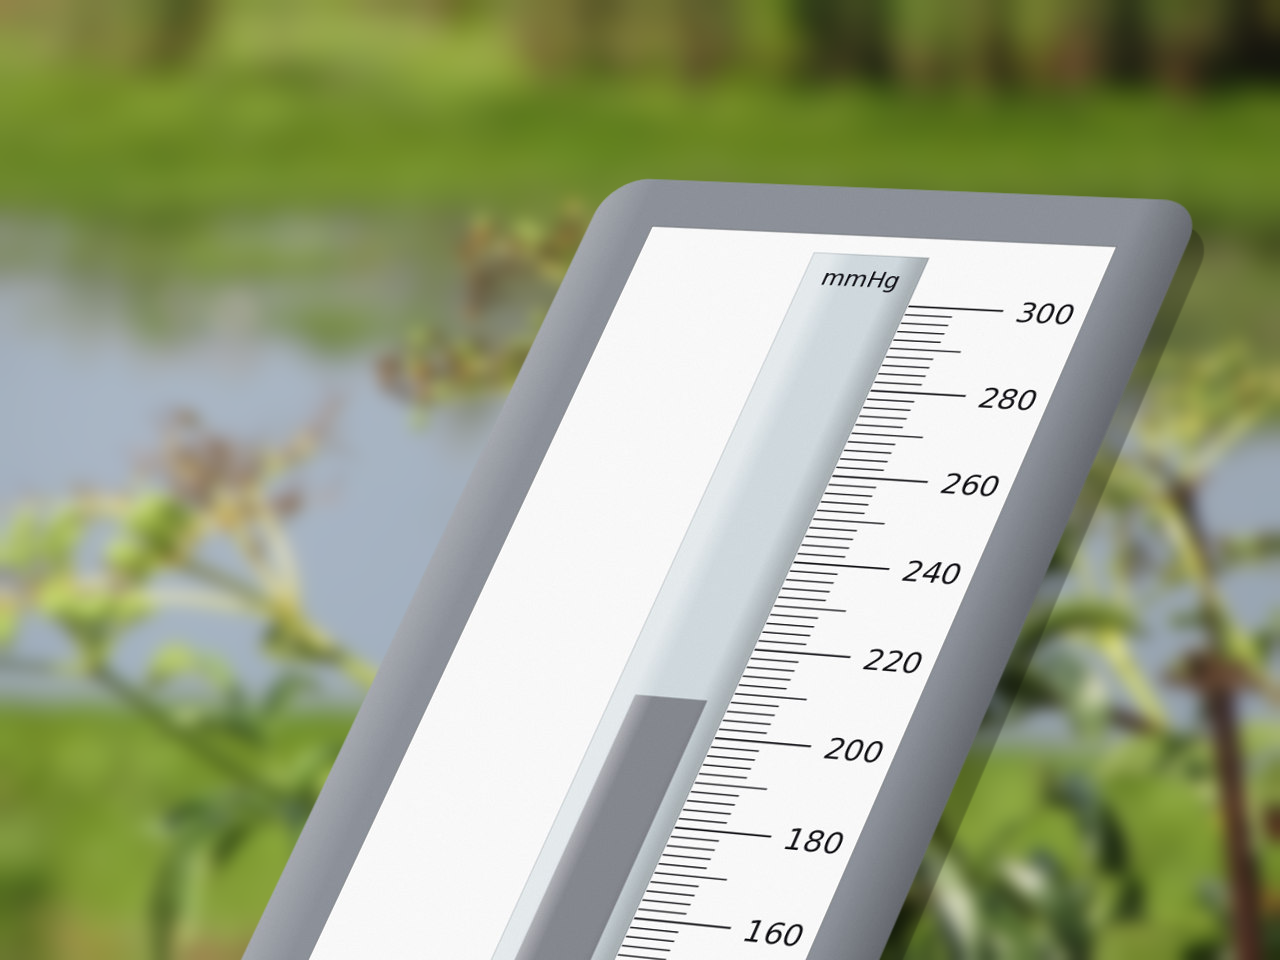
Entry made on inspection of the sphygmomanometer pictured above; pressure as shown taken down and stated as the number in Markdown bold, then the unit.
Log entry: **208** mmHg
